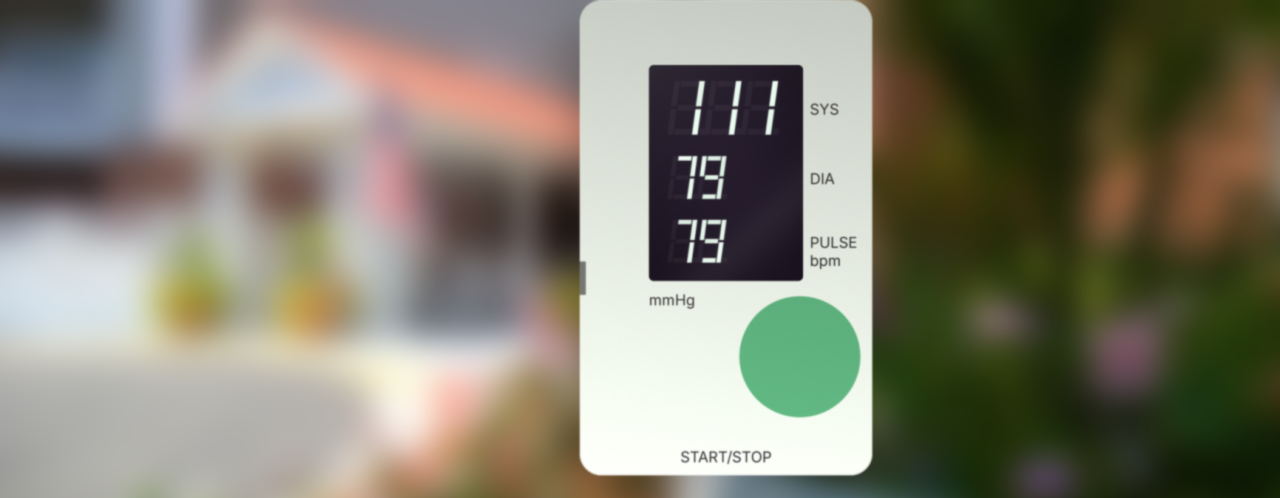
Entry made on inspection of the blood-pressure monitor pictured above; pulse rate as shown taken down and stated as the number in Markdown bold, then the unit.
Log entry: **79** bpm
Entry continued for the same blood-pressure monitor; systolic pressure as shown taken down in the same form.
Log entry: **111** mmHg
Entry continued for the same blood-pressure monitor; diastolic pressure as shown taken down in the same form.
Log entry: **79** mmHg
